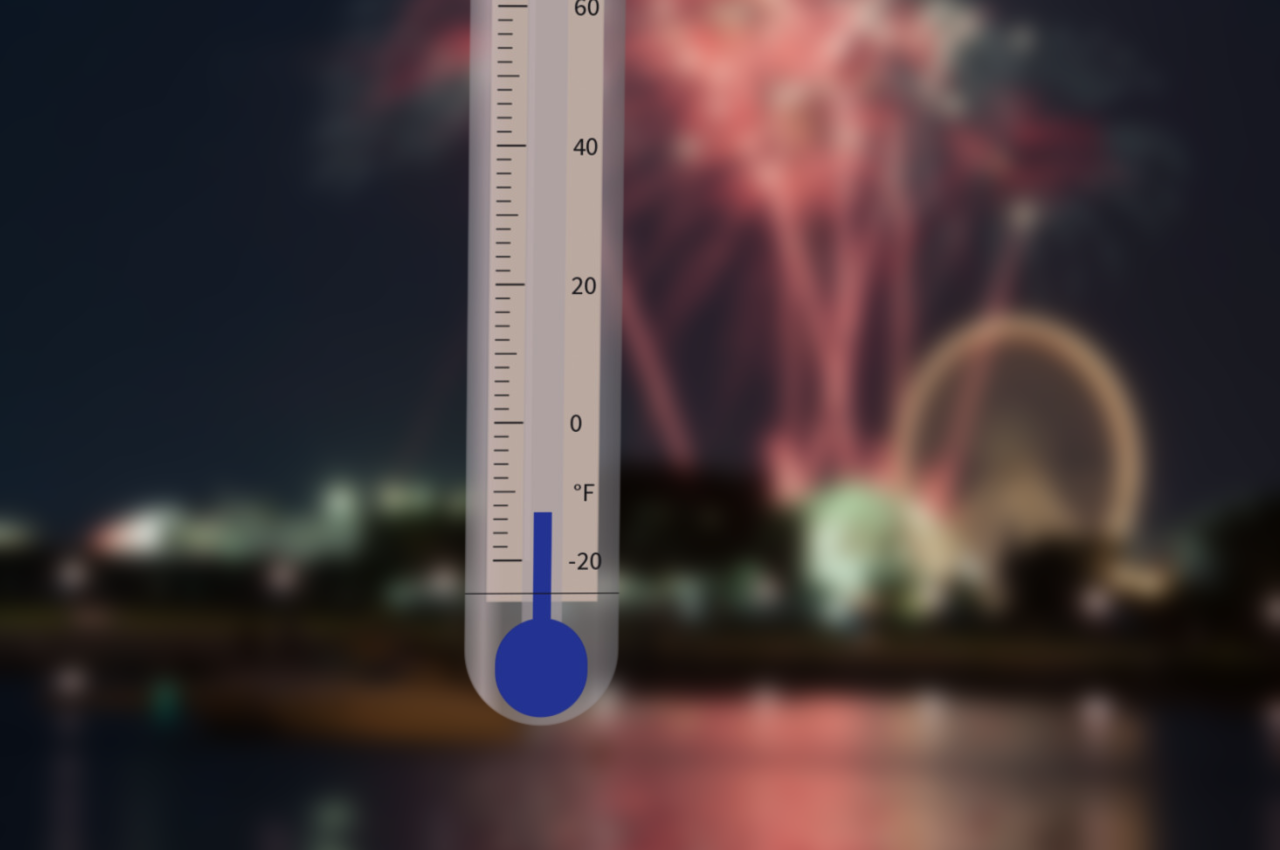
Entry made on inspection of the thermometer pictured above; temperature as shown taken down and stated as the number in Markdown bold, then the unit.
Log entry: **-13** °F
